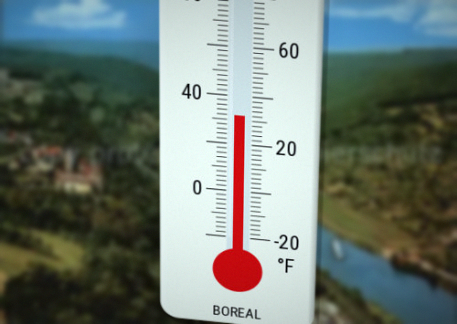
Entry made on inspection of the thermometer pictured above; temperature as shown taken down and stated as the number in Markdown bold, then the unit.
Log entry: **32** °F
